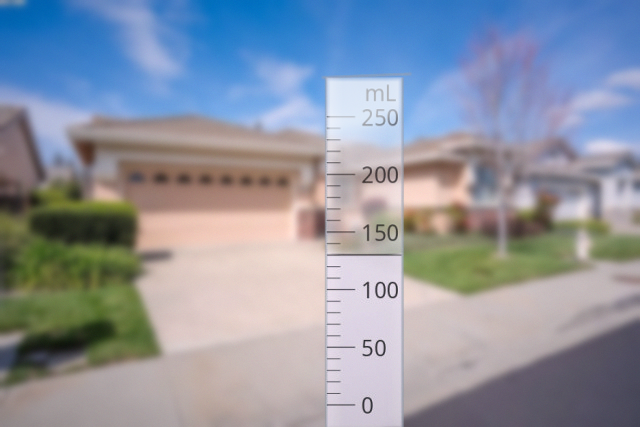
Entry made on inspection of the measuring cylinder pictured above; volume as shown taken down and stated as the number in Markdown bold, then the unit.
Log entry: **130** mL
